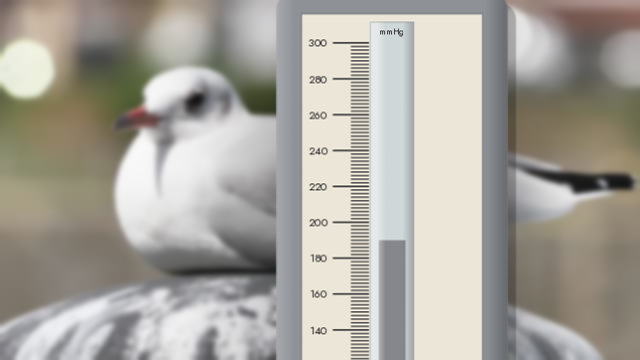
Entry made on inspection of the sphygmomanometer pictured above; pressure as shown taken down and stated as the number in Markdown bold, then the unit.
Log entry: **190** mmHg
